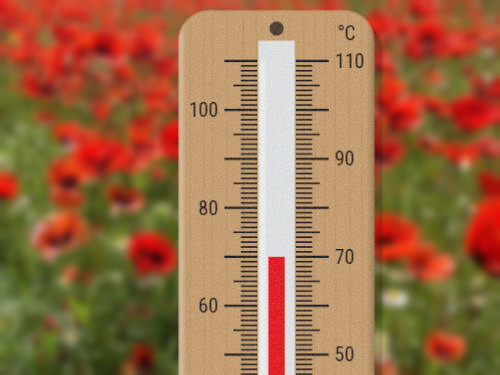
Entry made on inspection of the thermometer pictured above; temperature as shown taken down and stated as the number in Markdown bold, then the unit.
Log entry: **70** °C
